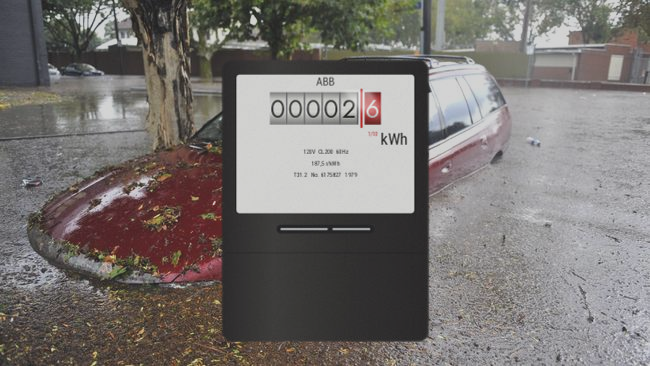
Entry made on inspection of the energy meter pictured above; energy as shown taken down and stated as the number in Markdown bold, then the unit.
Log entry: **2.6** kWh
